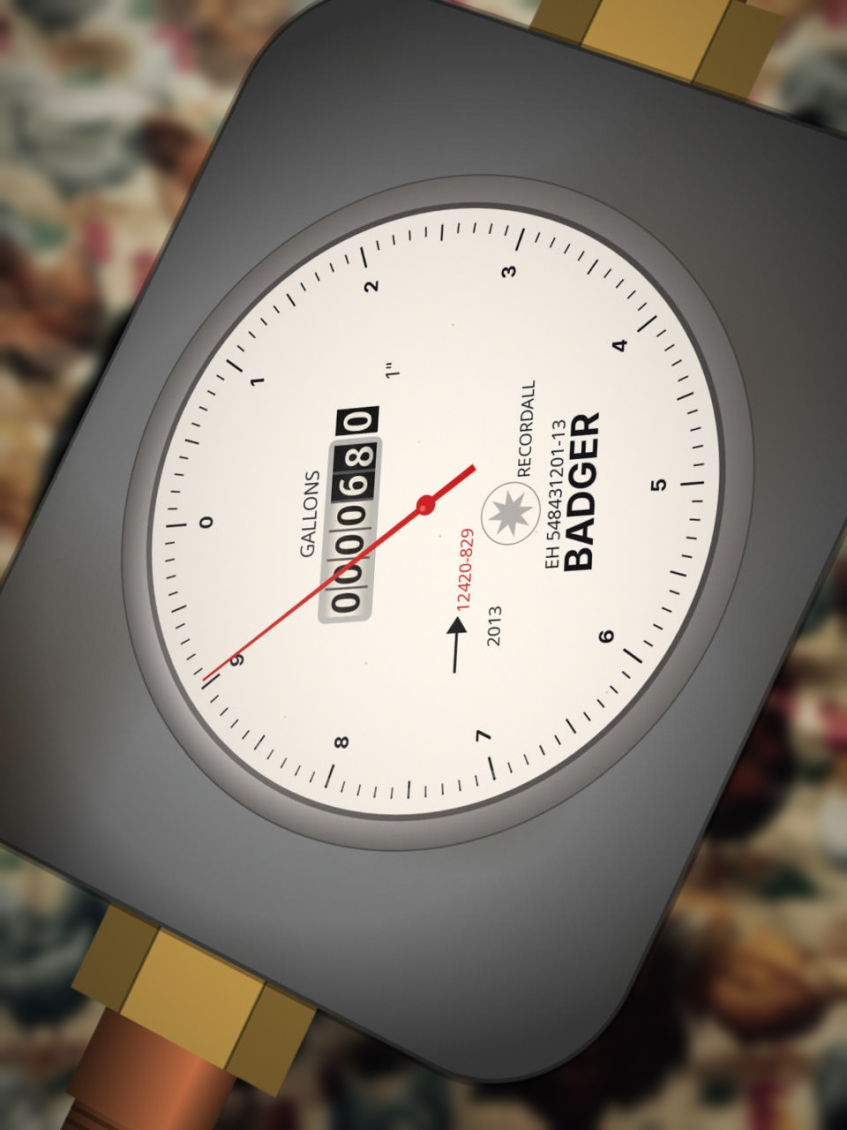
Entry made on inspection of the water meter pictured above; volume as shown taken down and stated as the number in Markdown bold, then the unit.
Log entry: **679.0** gal
